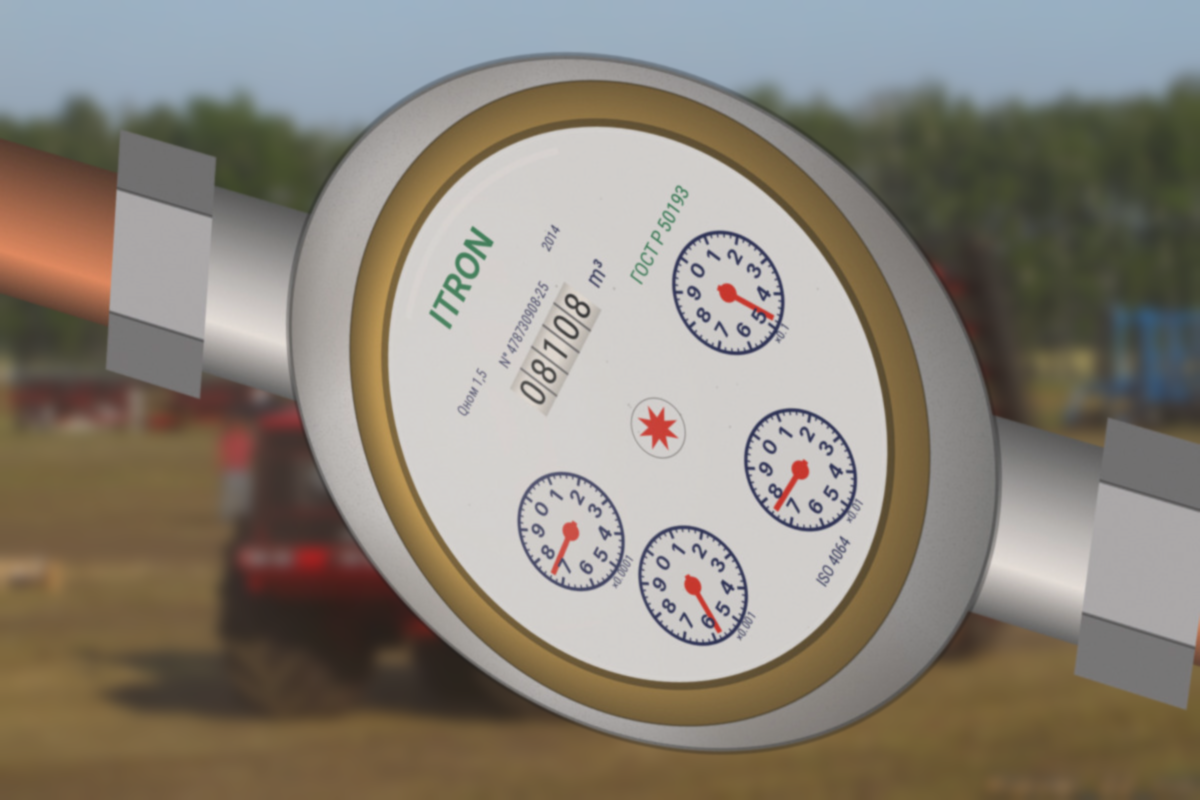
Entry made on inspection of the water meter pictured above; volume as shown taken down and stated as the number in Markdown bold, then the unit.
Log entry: **8108.4757** m³
